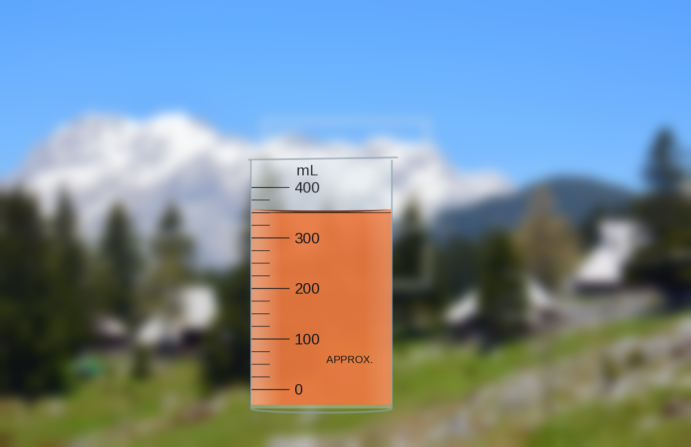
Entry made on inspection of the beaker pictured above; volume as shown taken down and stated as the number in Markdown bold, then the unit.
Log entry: **350** mL
